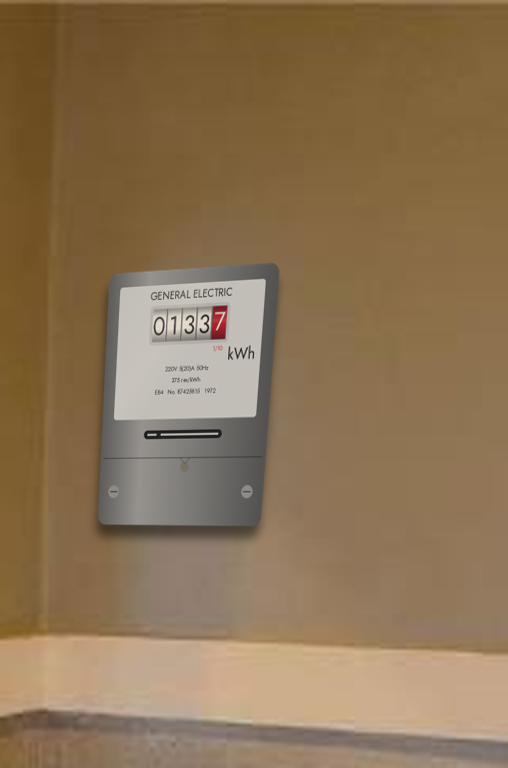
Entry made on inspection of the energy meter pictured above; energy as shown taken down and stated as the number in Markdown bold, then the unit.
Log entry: **133.7** kWh
